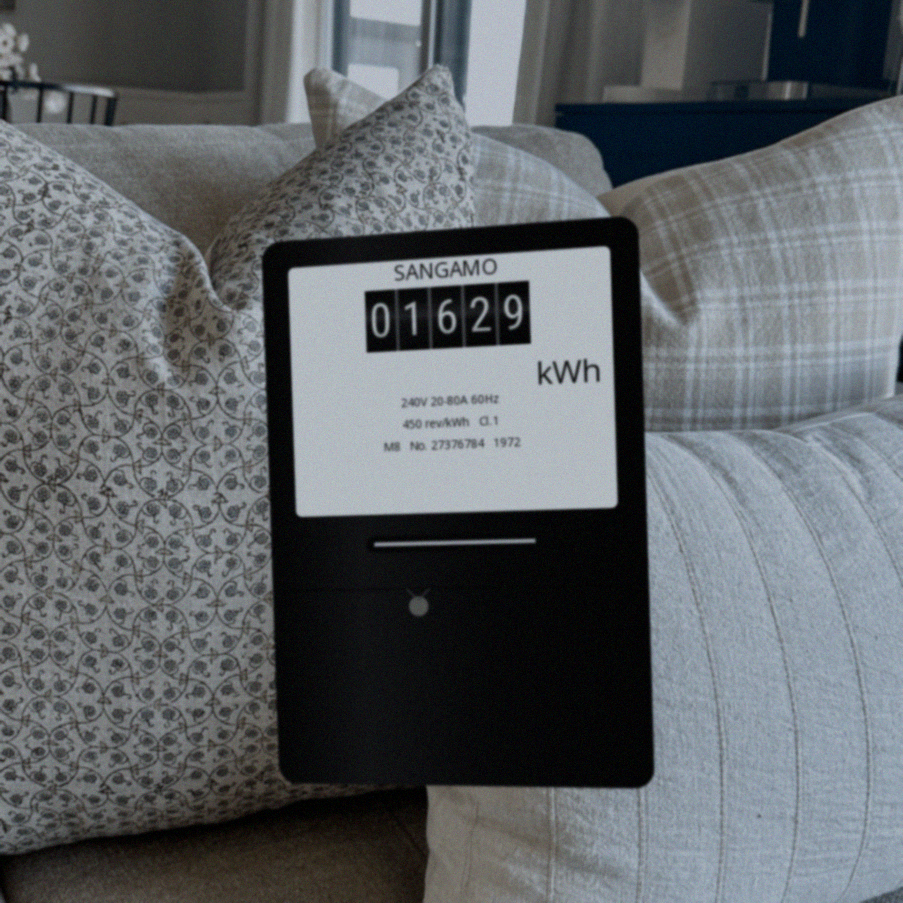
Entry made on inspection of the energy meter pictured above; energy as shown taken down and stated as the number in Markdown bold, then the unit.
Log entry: **1629** kWh
